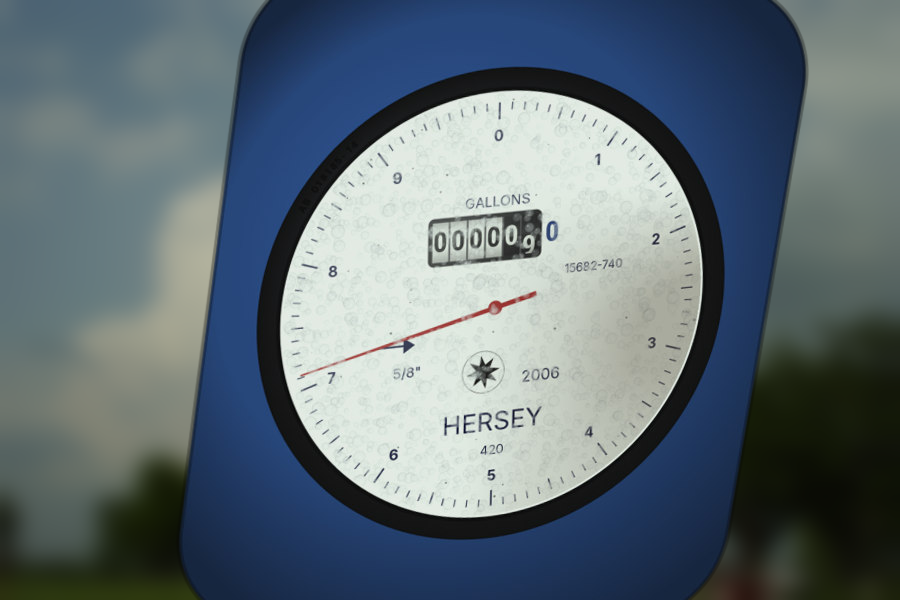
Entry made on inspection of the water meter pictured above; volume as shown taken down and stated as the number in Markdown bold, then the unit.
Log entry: **87.1** gal
